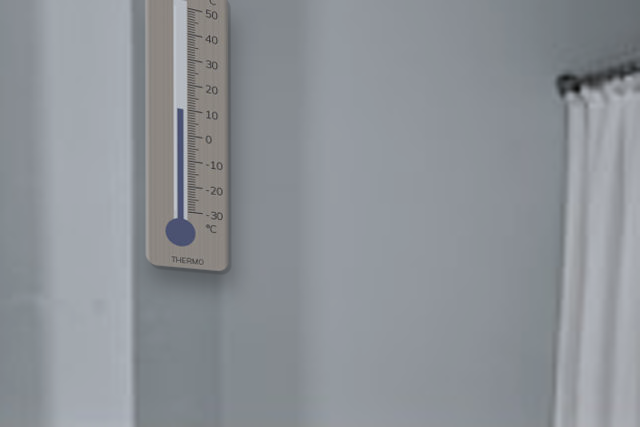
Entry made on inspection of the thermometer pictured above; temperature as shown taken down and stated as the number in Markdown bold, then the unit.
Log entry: **10** °C
